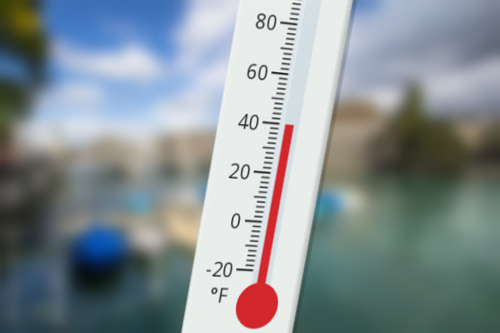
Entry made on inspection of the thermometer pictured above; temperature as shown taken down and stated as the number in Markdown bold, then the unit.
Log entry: **40** °F
